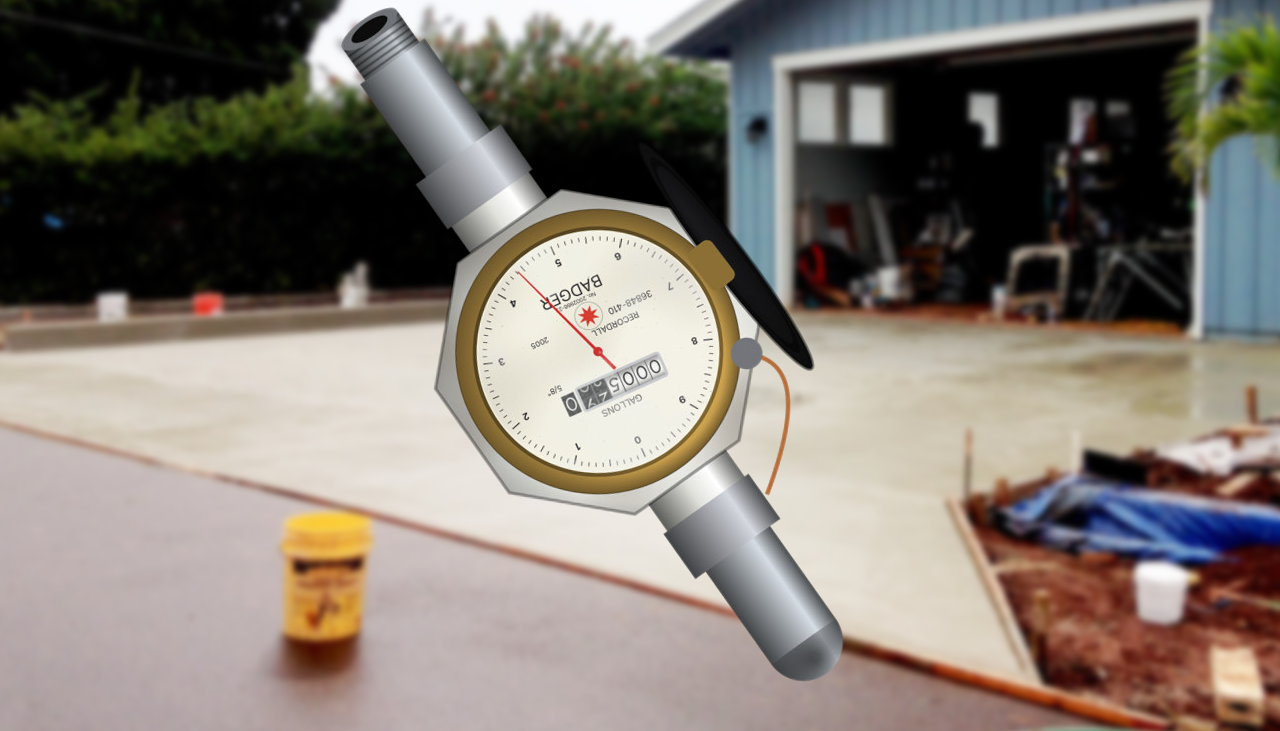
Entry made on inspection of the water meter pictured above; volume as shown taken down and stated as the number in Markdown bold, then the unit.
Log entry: **5294.4** gal
